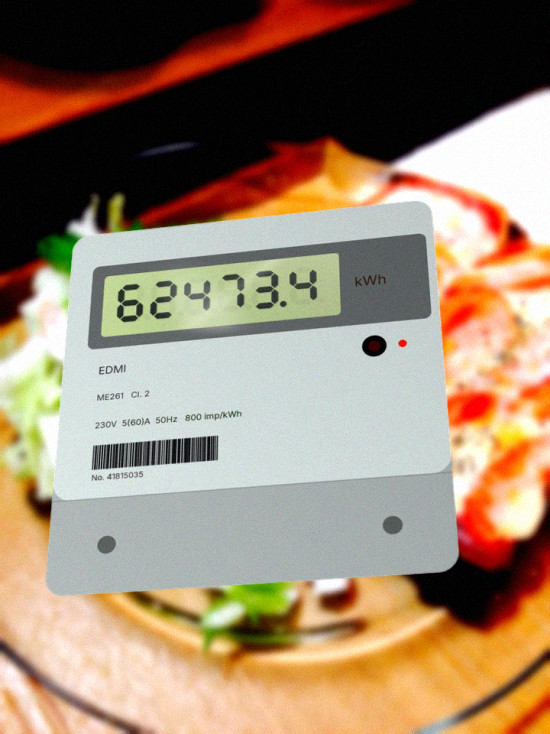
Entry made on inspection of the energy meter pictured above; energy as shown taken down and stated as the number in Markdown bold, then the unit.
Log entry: **62473.4** kWh
